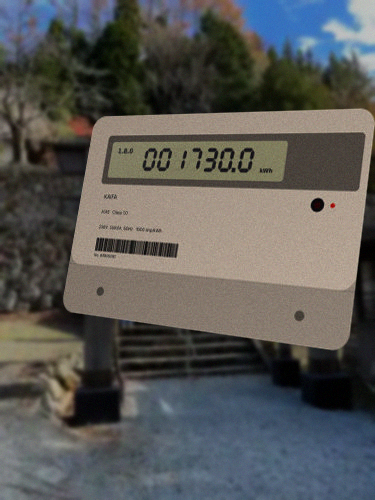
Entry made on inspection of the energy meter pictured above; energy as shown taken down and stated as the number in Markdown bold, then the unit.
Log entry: **1730.0** kWh
